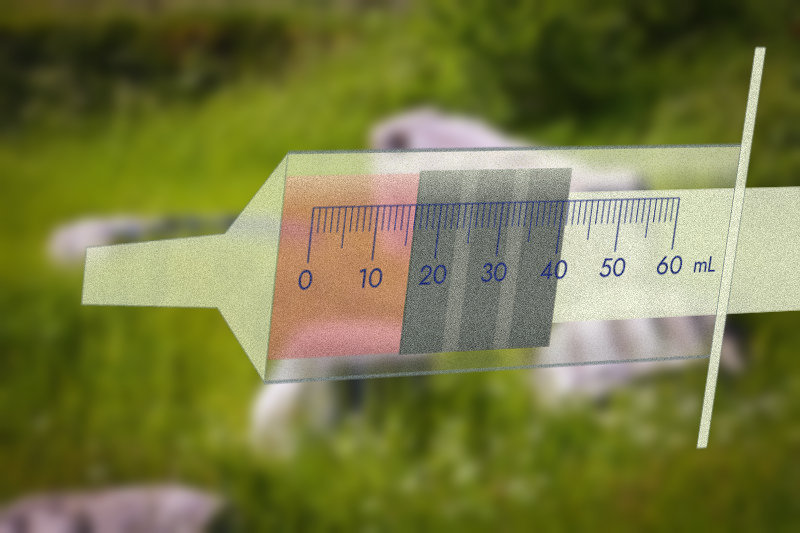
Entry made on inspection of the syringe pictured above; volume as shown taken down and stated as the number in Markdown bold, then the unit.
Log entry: **16** mL
